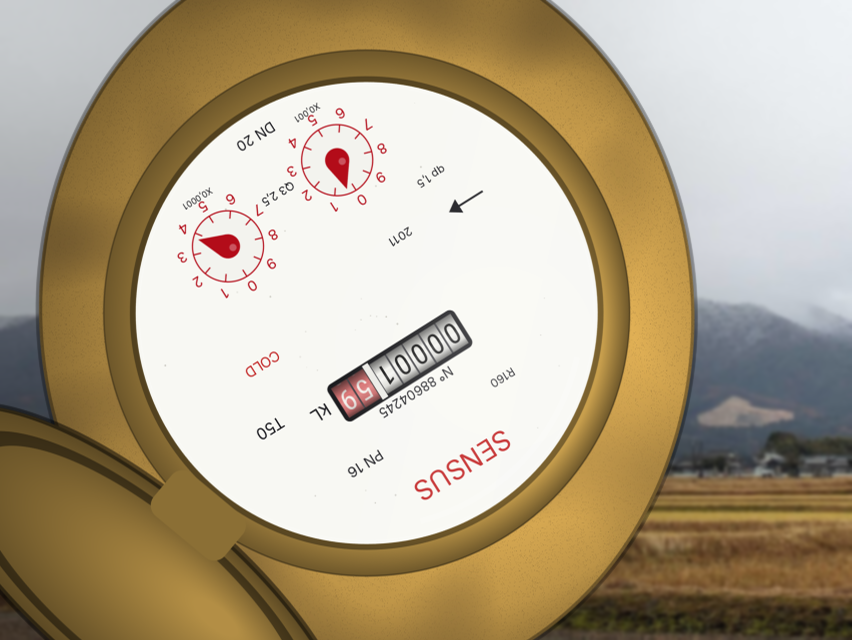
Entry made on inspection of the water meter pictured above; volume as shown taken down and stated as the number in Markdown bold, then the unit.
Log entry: **1.5903** kL
